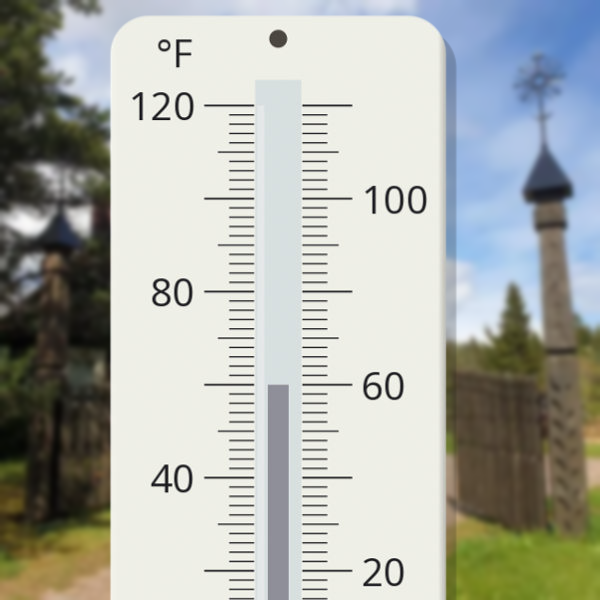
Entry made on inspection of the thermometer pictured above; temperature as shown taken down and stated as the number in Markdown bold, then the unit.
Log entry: **60** °F
